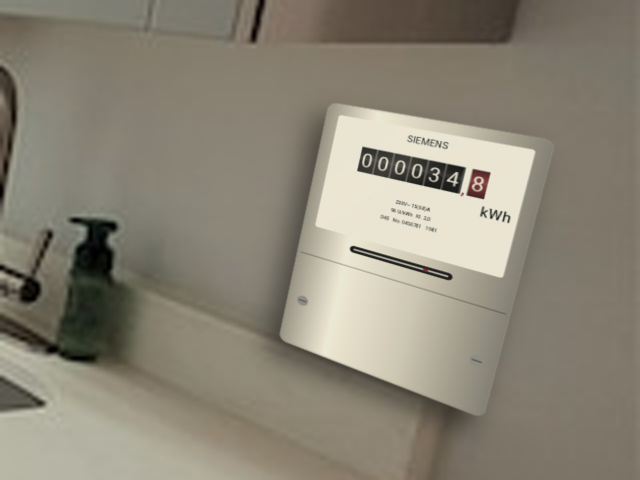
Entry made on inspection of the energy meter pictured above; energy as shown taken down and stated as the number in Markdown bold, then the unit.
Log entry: **34.8** kWh
